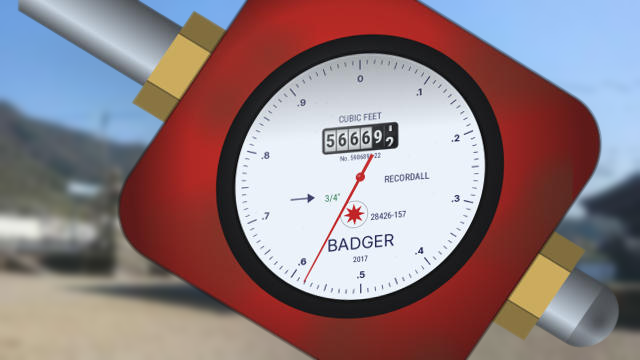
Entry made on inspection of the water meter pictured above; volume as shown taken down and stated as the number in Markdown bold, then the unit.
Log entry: **566691.58** ft³
